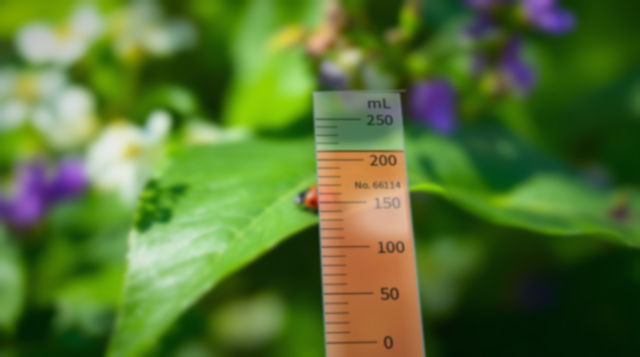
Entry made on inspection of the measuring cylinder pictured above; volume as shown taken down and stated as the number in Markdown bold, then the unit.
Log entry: **210** mL
